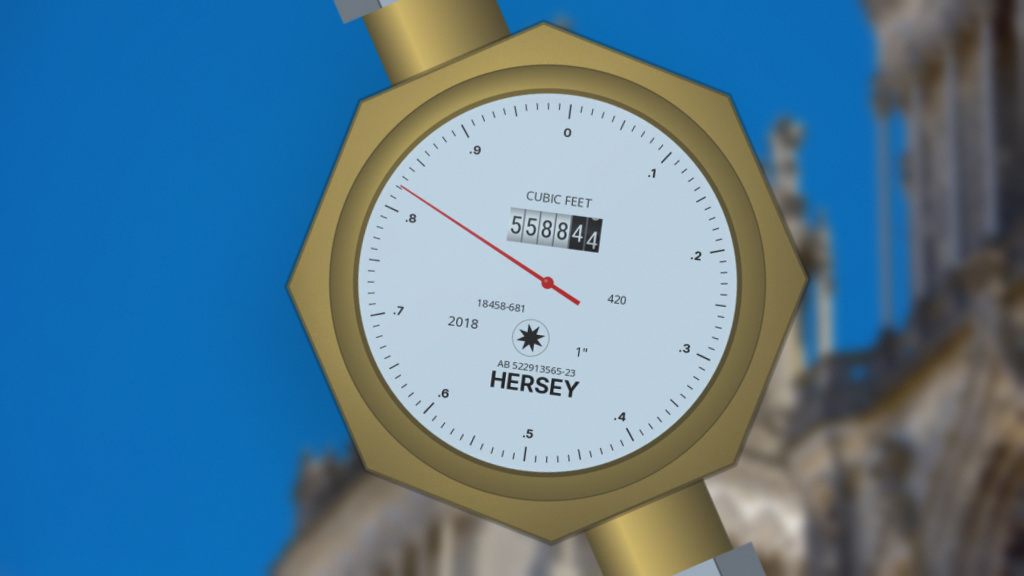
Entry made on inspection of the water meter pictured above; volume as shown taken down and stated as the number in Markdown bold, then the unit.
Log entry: **558843.82** ft³
